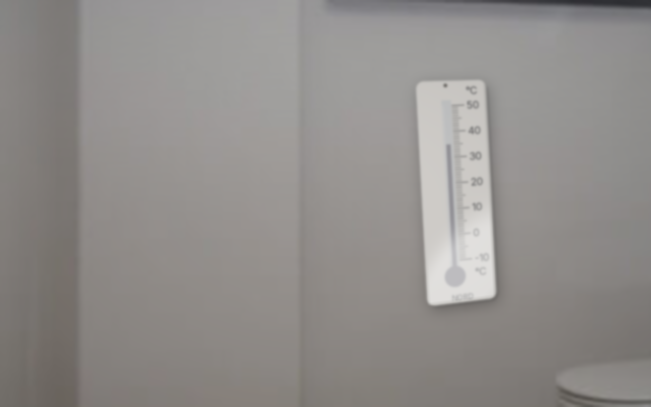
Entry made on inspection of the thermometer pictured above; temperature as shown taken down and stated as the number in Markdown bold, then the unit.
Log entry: **35** °C
